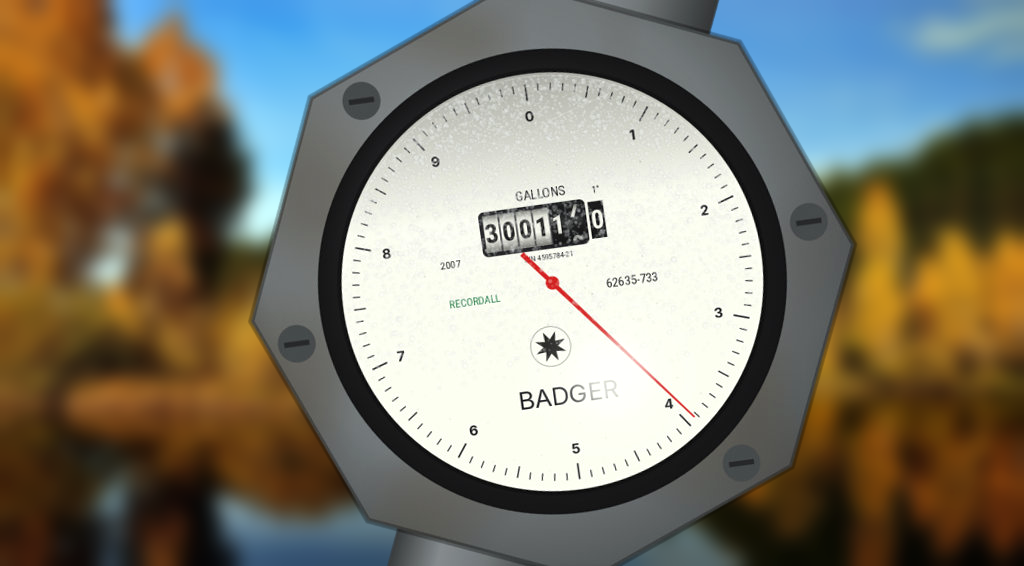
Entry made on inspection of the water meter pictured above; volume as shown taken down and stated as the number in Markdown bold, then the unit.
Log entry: **3001173.9** gal
